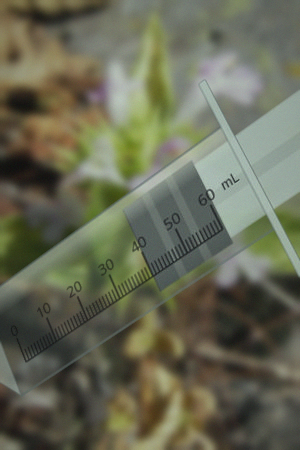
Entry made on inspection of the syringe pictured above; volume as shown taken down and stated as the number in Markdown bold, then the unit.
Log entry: **40** mL
